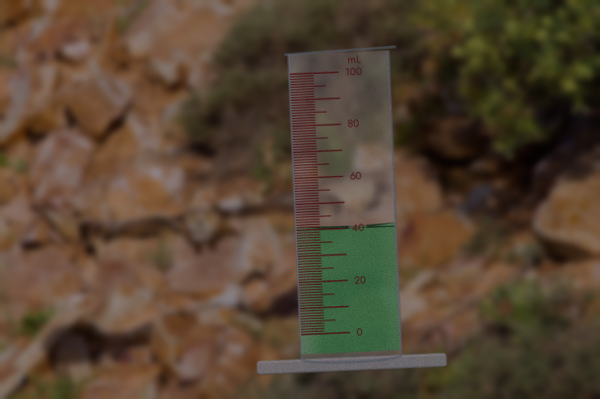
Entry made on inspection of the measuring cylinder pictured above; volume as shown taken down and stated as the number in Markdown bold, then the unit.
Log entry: **40** mL
